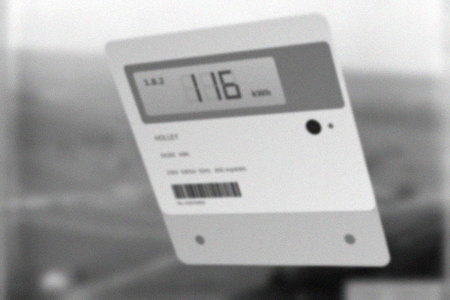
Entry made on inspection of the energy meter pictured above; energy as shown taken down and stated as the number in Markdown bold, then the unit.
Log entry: **116** kWh
